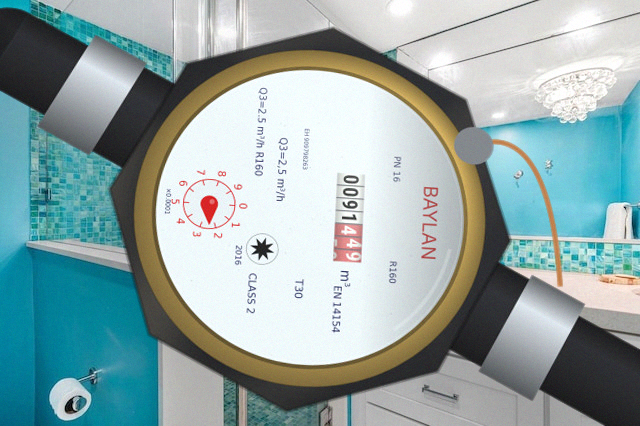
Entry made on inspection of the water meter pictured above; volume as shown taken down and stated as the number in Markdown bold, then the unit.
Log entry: **91.4492** m³
